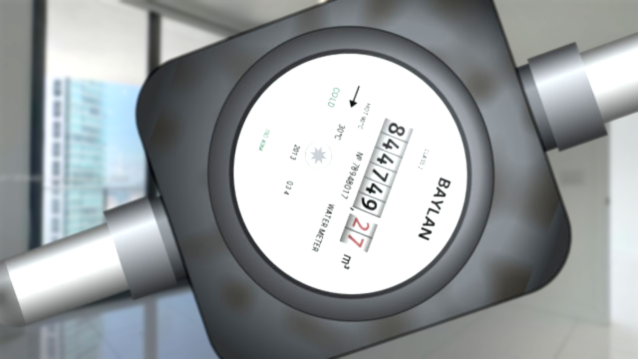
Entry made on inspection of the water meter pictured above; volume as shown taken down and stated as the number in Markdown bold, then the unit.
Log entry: **844749.27** m³
